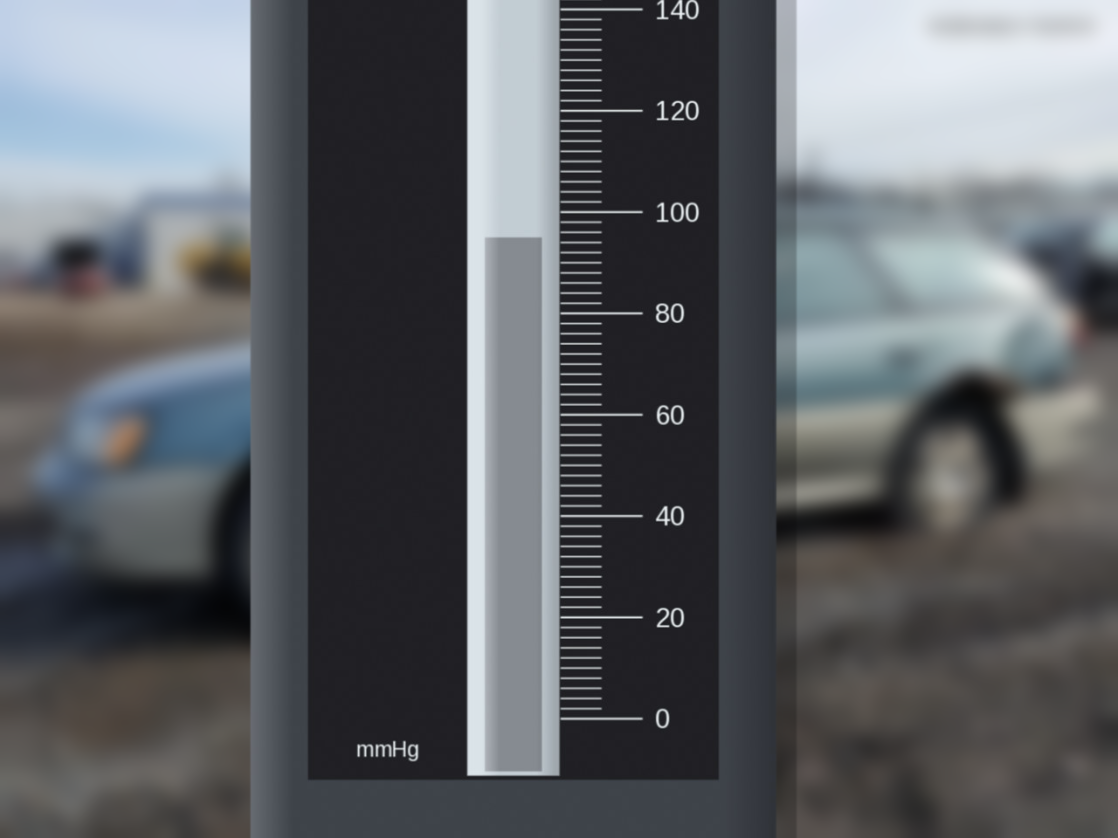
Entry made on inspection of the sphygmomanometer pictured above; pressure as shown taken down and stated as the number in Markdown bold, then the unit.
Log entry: **95** mmHg
